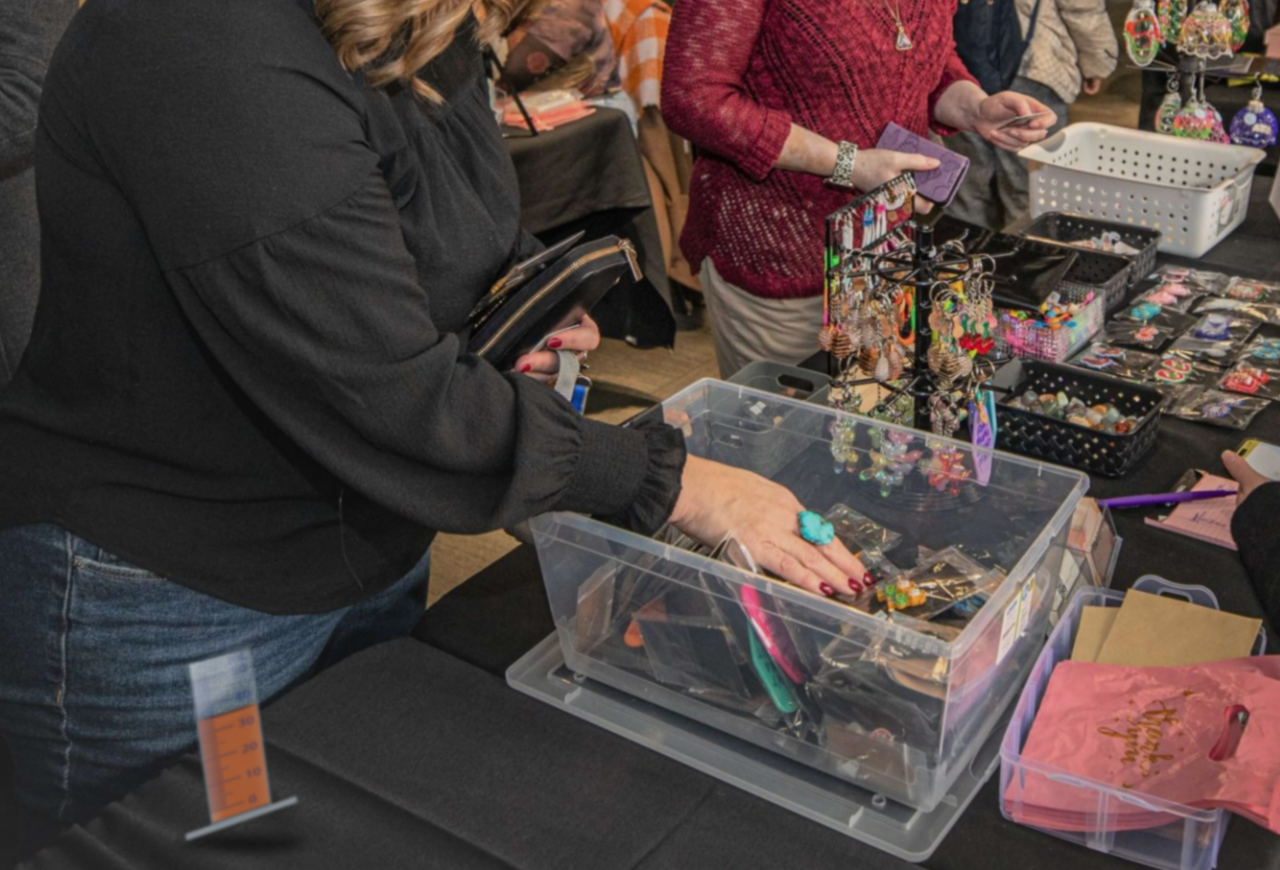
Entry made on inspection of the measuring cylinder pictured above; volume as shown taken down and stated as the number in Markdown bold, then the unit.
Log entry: **35** mL
